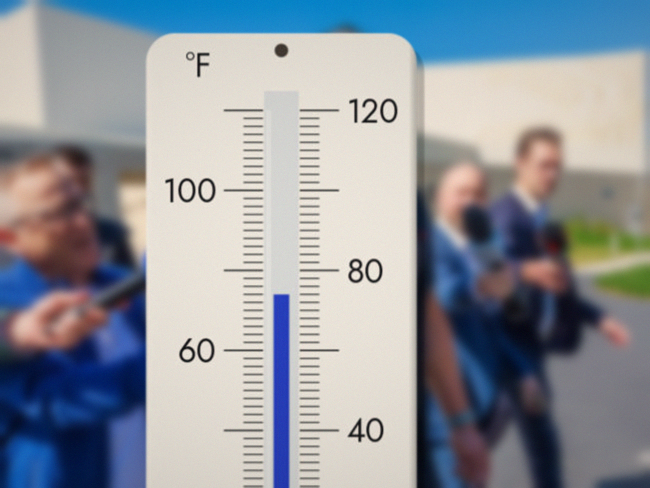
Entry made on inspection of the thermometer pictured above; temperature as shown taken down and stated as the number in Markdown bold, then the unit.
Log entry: **74** °F
